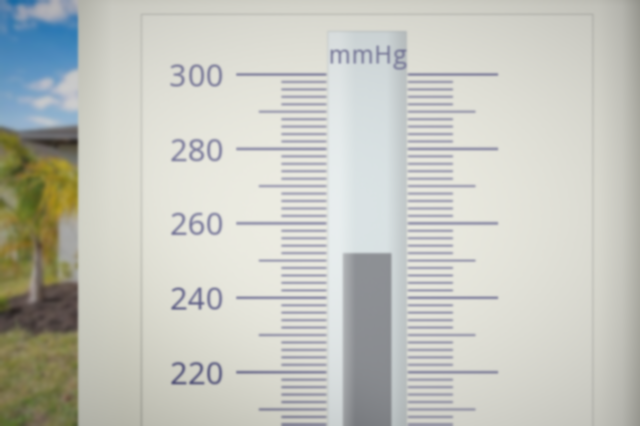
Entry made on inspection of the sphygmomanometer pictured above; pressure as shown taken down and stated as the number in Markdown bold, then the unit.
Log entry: **252** mmHg
